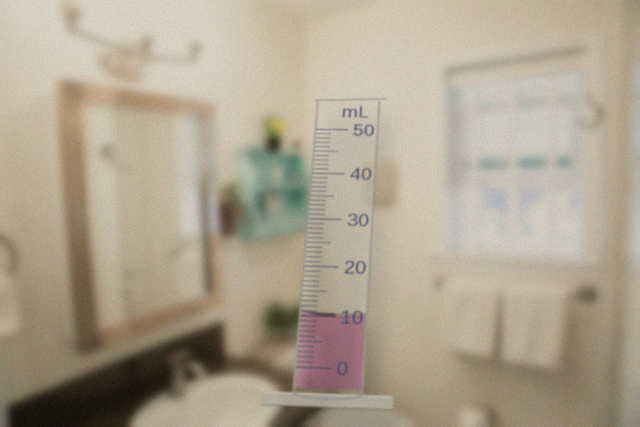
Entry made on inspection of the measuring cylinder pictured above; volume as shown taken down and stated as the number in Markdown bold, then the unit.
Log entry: **10** mL
